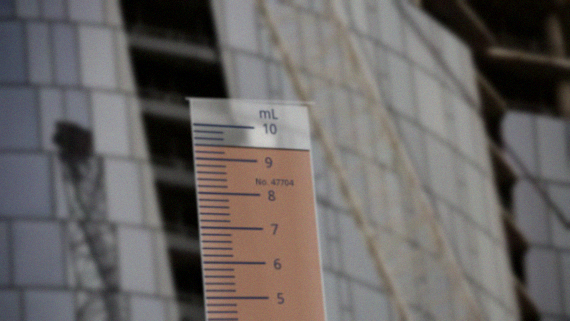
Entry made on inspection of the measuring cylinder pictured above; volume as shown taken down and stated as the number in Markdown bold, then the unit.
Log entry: **9.4** mL
